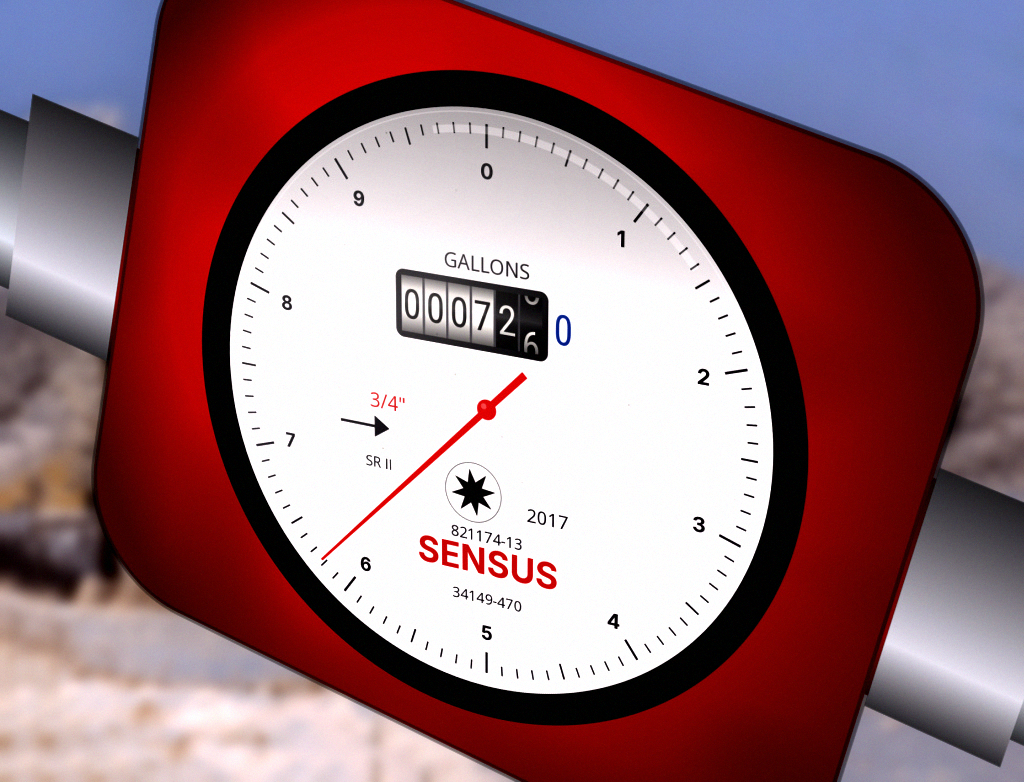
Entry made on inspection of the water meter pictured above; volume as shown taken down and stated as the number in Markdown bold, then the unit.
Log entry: **7256.2** gal
